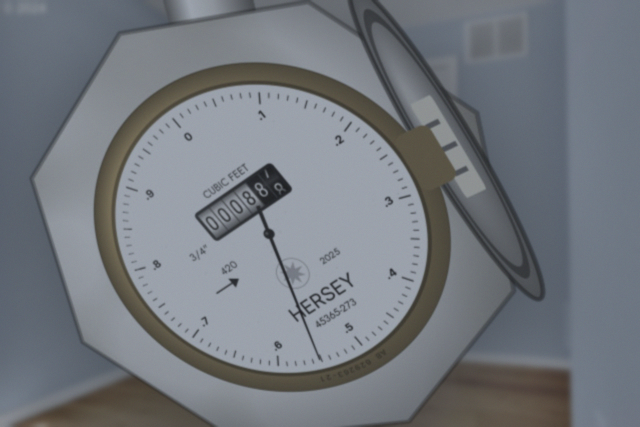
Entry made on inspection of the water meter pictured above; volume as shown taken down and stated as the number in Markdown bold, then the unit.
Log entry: **887.55** ft³
